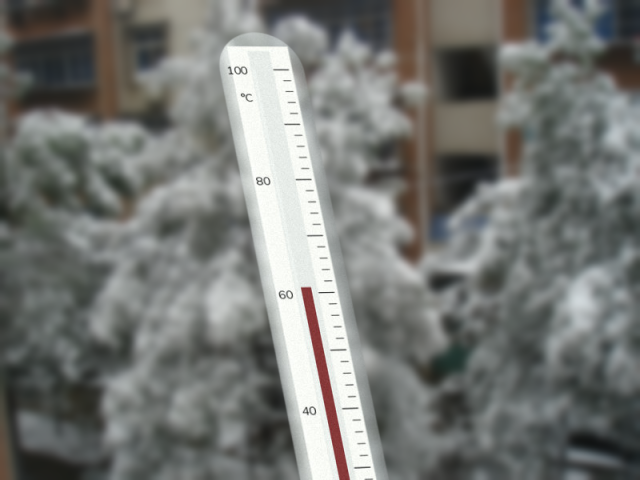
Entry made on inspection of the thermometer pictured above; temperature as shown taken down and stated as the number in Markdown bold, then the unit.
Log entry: **61** °C
